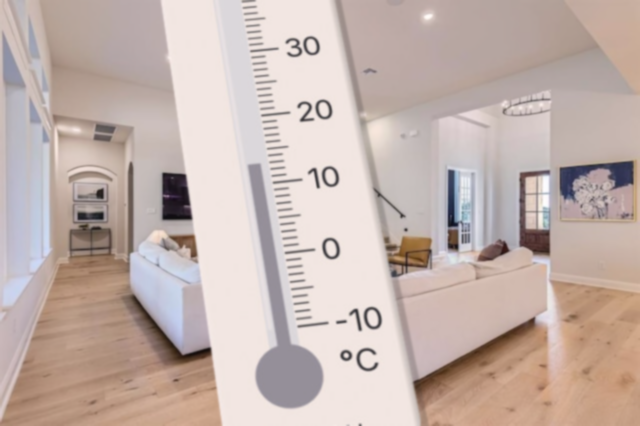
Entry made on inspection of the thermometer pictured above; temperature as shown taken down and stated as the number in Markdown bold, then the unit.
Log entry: **13** °C
